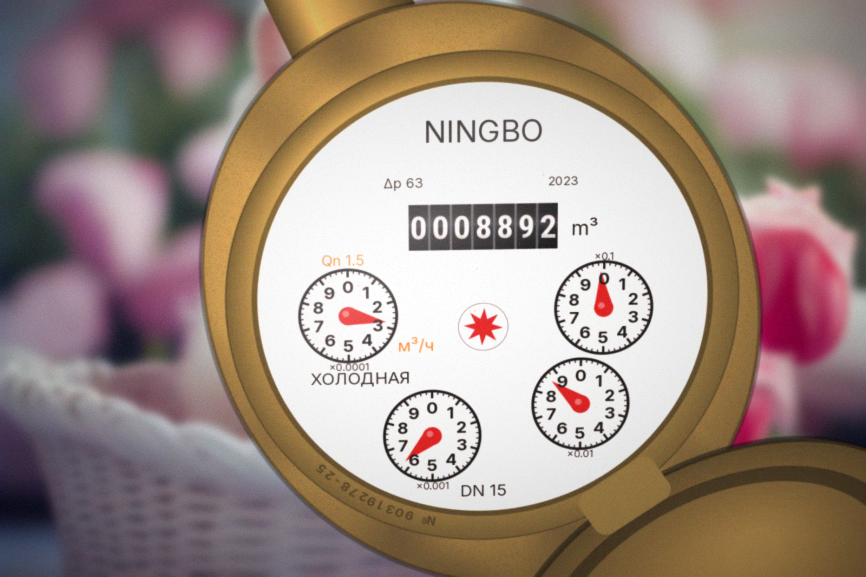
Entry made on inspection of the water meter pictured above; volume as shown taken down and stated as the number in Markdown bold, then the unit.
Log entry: **8891.9862** m³
